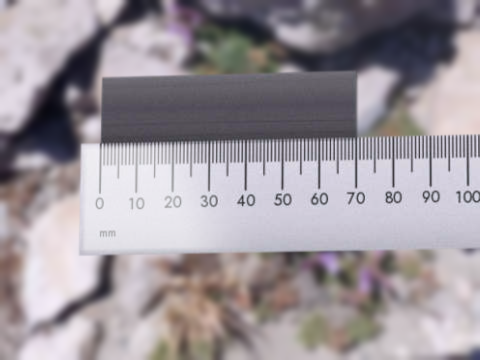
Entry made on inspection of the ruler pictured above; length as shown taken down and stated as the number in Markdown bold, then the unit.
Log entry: **70** mm
